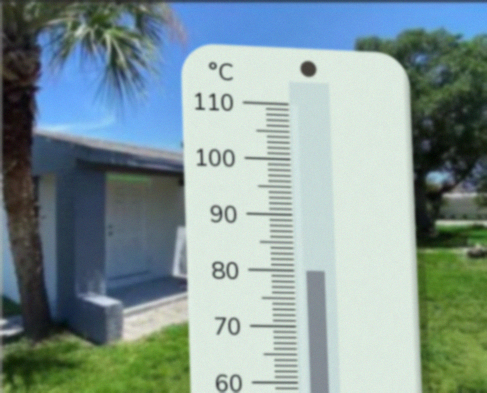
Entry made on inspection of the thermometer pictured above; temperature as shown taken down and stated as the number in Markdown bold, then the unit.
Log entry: **80** °C
